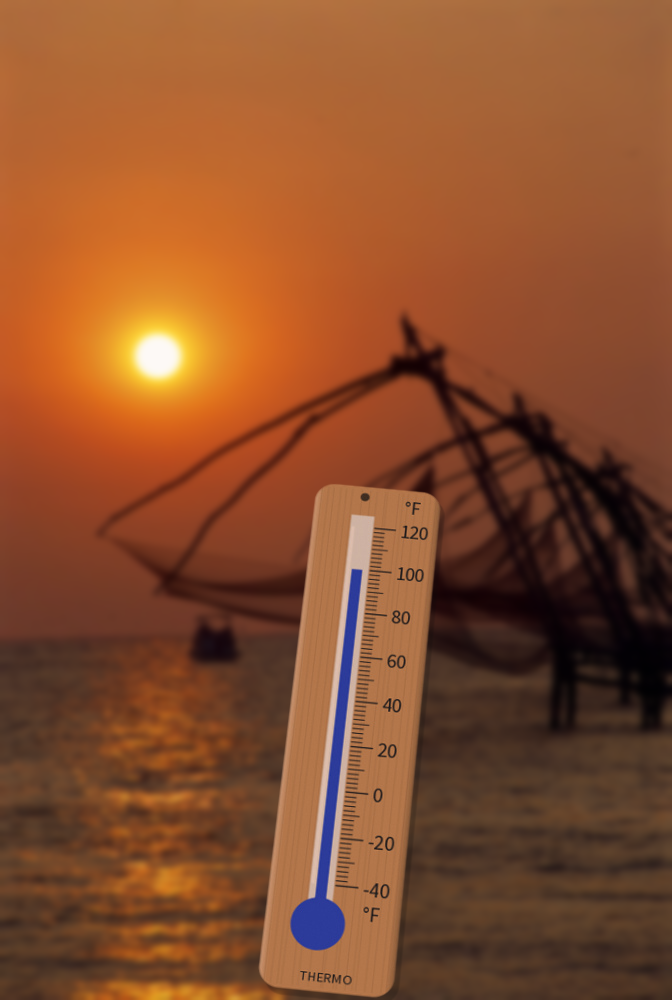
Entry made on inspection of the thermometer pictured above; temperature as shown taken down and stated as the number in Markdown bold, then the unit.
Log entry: **100** °F
